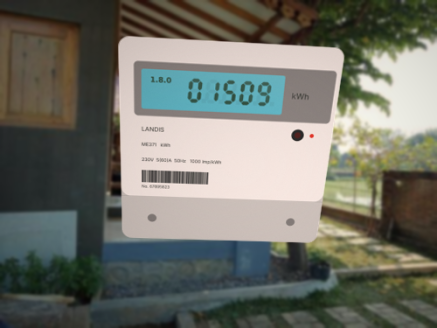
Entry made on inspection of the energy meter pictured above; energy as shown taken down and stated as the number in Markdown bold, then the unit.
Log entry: **1509** kWh
